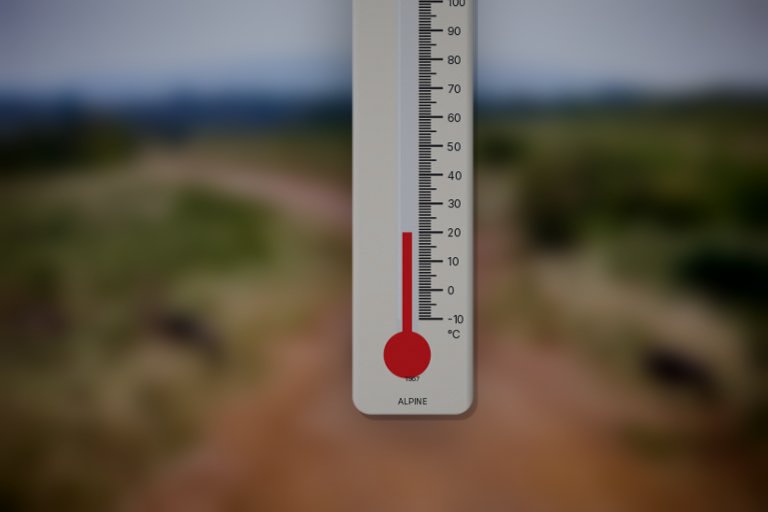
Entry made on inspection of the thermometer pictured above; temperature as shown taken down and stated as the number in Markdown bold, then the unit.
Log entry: **20** °C
